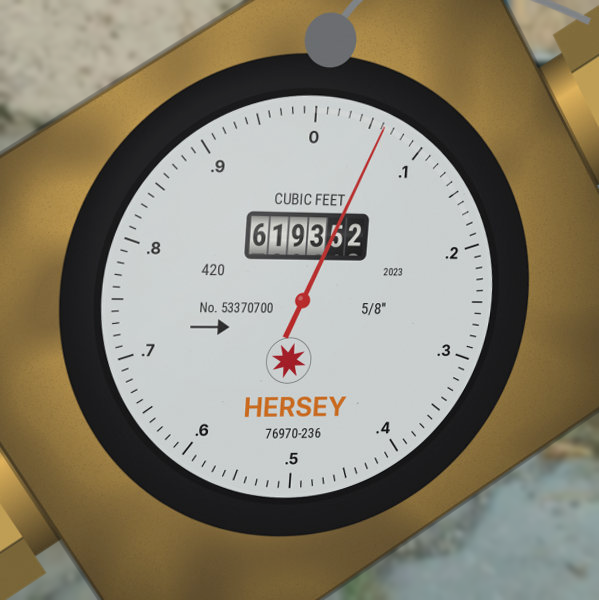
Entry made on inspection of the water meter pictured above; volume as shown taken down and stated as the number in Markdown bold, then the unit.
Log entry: **619352.06** ft³
